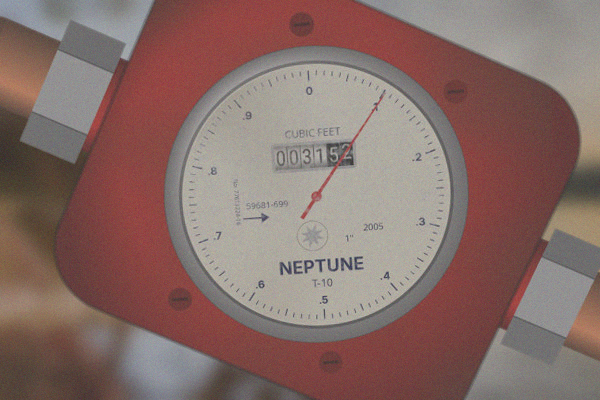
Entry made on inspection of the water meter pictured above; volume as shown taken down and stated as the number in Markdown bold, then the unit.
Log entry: **3152.10** ft³
